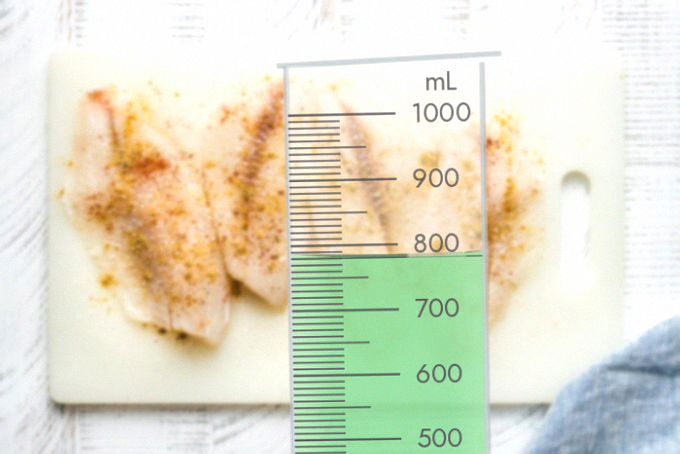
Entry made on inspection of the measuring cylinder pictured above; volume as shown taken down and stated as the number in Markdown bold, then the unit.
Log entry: **780** mL
